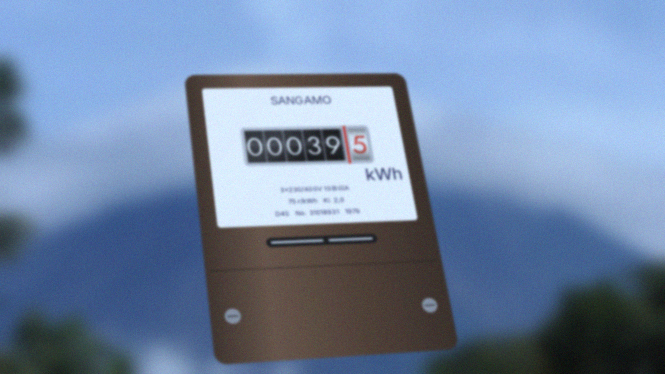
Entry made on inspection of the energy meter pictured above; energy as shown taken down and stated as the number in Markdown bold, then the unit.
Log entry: **39.5** kWh
